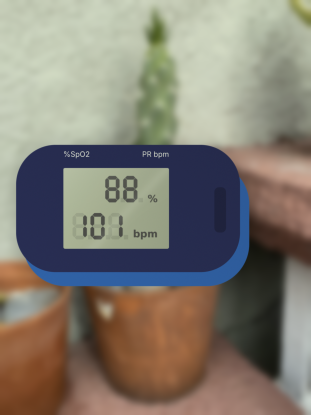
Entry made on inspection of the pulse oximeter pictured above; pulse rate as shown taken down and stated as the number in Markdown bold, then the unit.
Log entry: **101** bpm
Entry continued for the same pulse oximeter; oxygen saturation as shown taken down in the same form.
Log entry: **88** %
